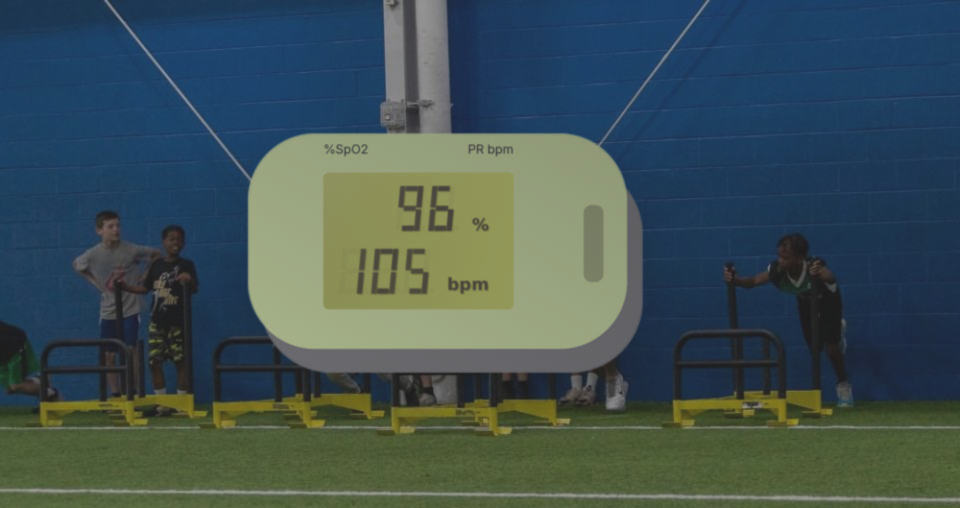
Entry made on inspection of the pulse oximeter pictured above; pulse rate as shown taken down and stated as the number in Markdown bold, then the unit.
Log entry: **105** bpm
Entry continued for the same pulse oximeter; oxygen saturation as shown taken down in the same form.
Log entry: **96** %
